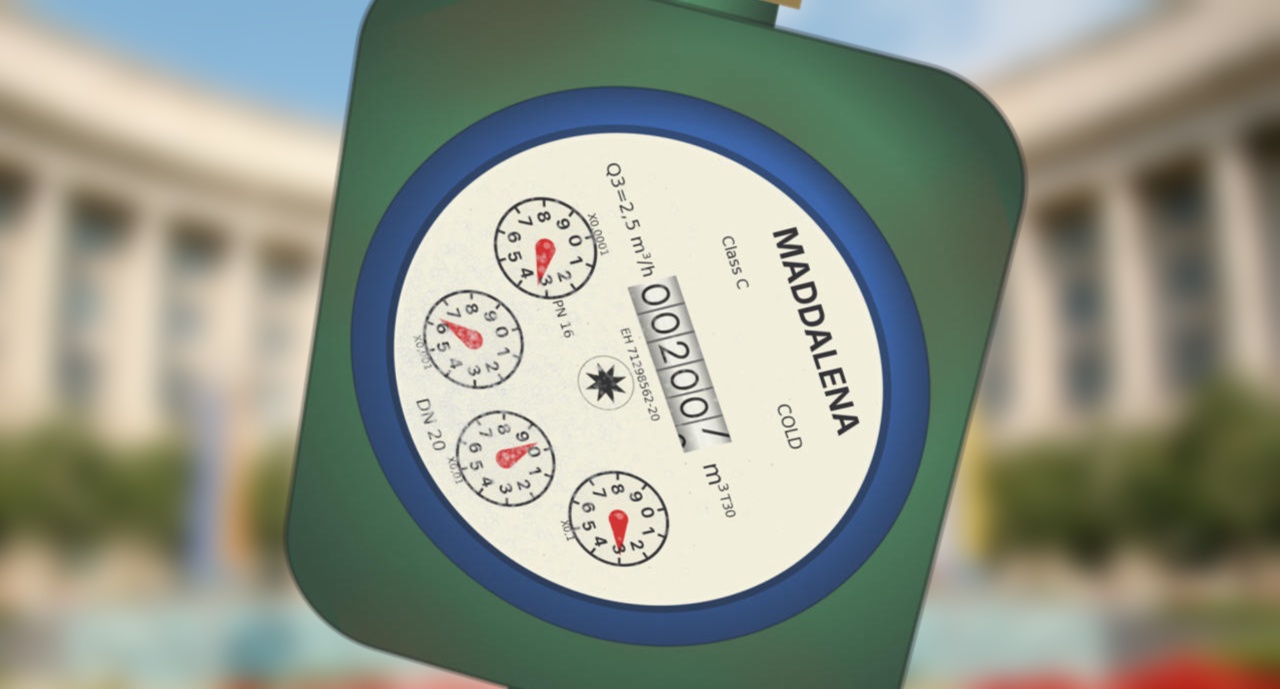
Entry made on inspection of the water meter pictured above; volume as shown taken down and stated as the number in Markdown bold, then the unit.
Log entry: **2007.2963** m³
